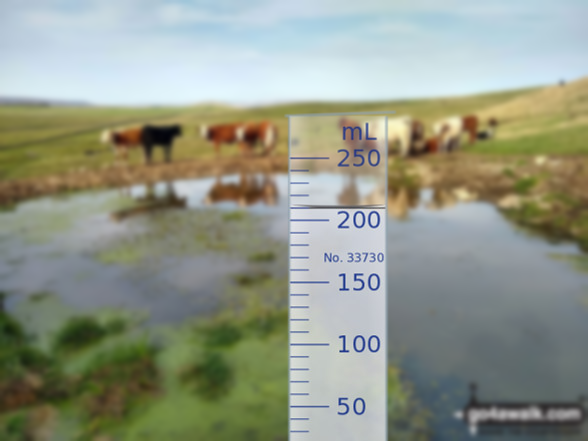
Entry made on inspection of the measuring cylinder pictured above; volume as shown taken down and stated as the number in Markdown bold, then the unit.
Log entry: **210** mL
